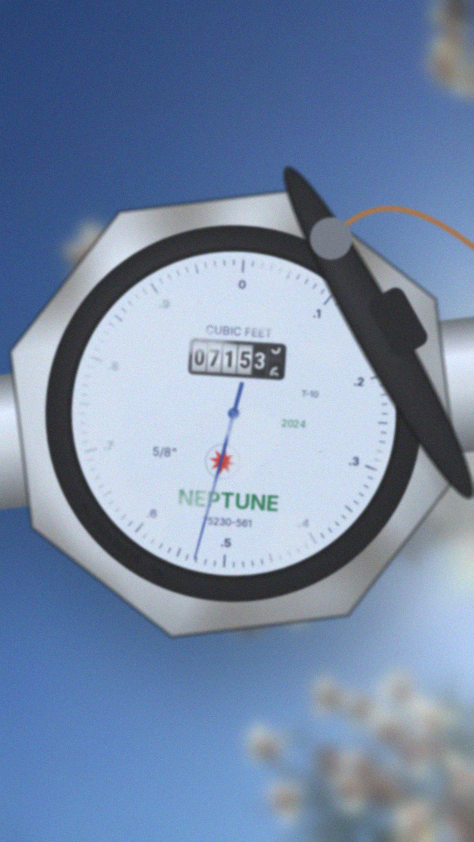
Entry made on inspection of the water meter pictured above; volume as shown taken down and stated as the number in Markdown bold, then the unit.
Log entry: **71535.53** ft³
